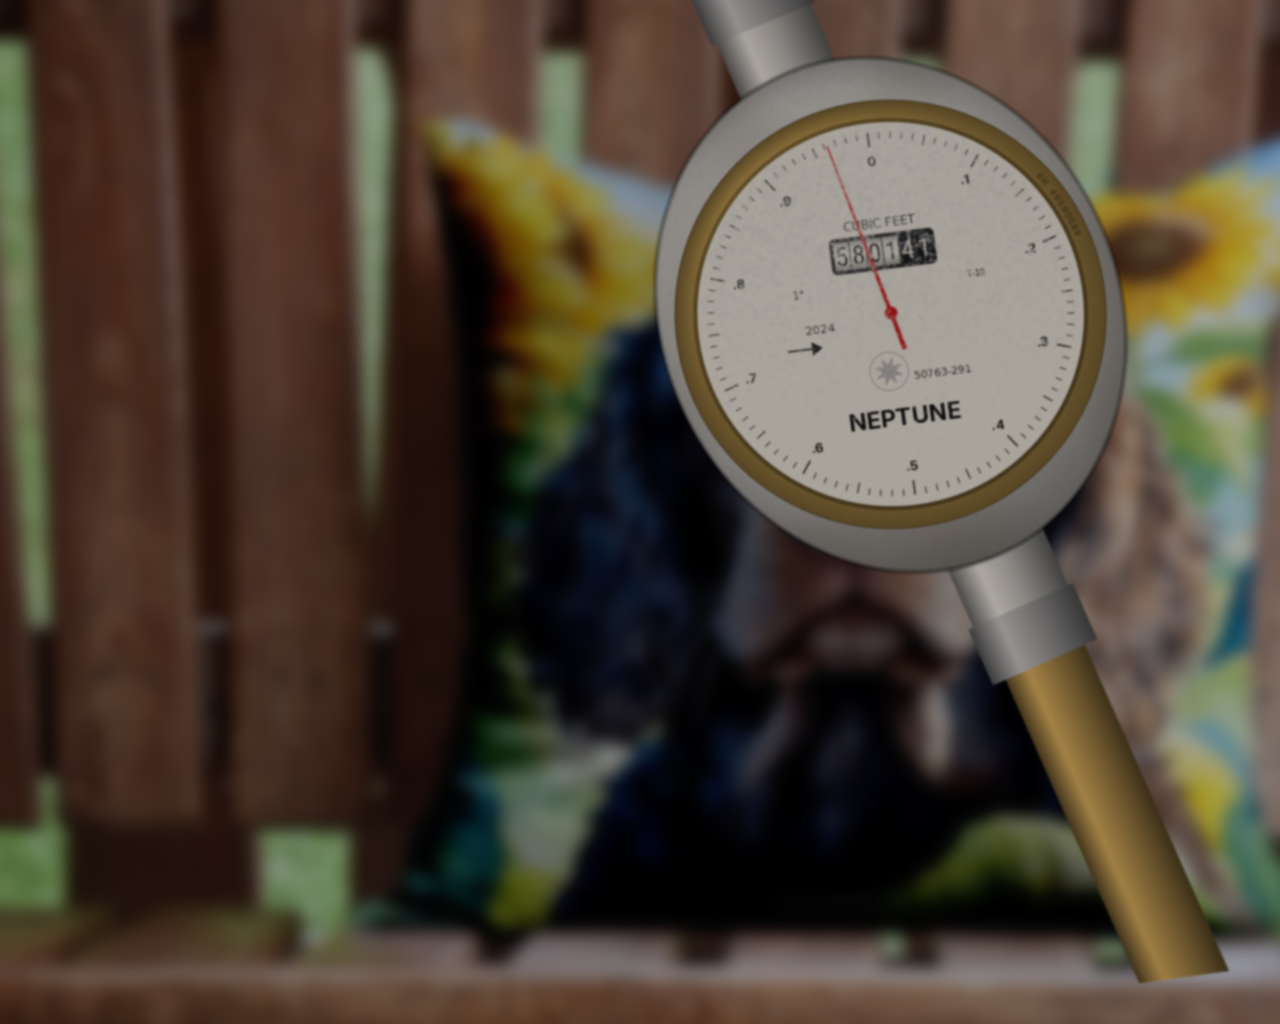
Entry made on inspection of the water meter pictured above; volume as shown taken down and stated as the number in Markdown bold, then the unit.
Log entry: **580140.96** ft³
